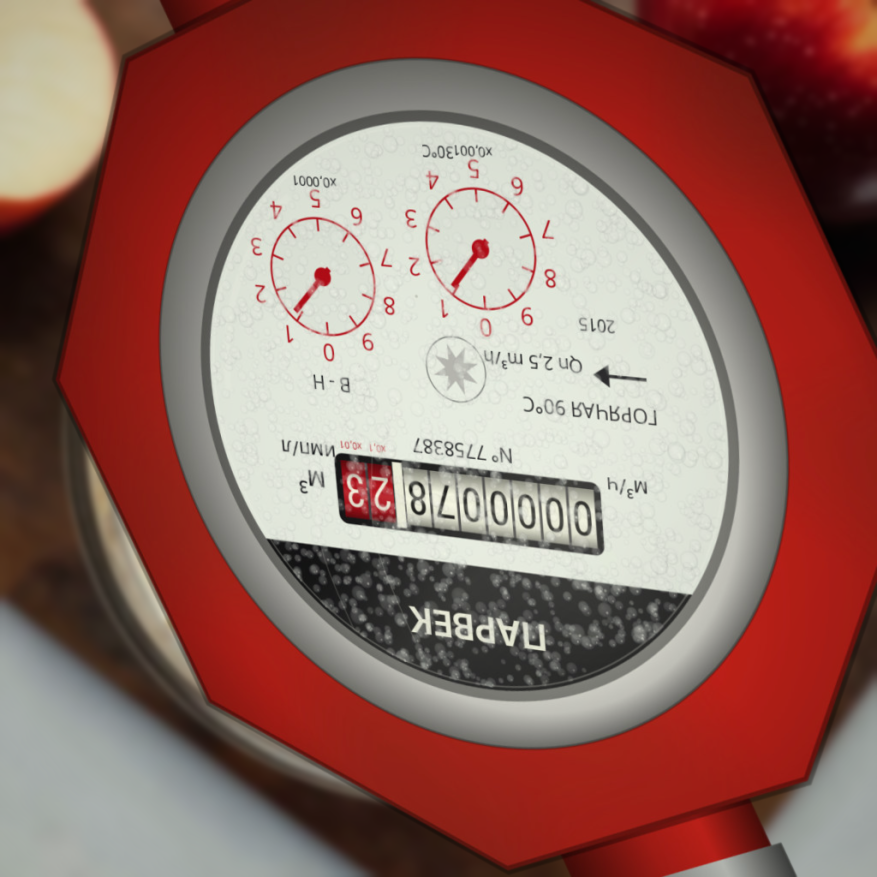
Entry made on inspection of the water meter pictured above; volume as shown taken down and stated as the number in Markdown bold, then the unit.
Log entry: **78.2311** m³
